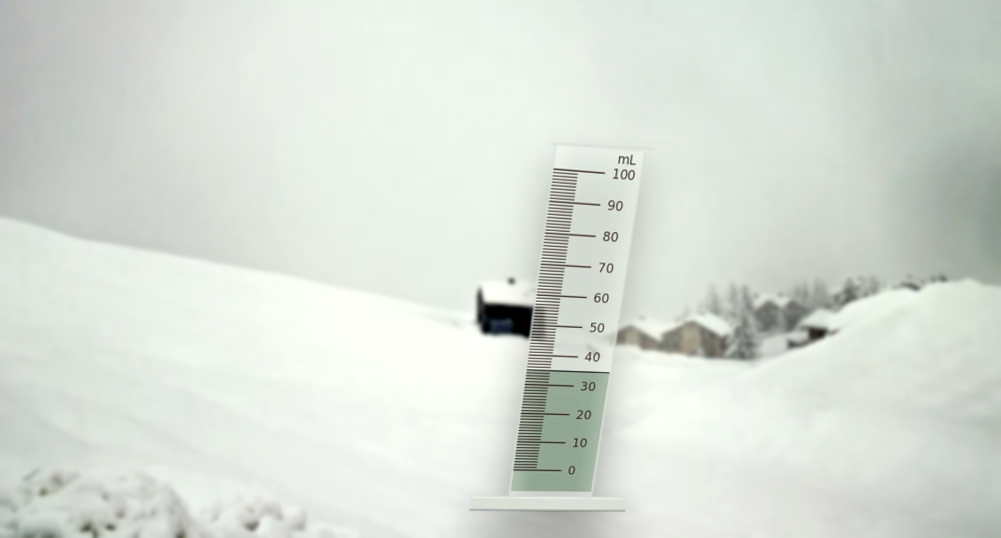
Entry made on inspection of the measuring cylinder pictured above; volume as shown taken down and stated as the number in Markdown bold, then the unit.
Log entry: **35** mL
